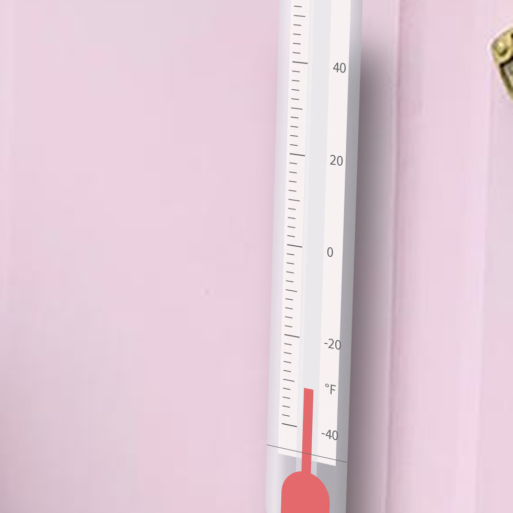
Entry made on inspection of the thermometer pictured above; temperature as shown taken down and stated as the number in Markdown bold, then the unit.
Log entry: **-31** °F
